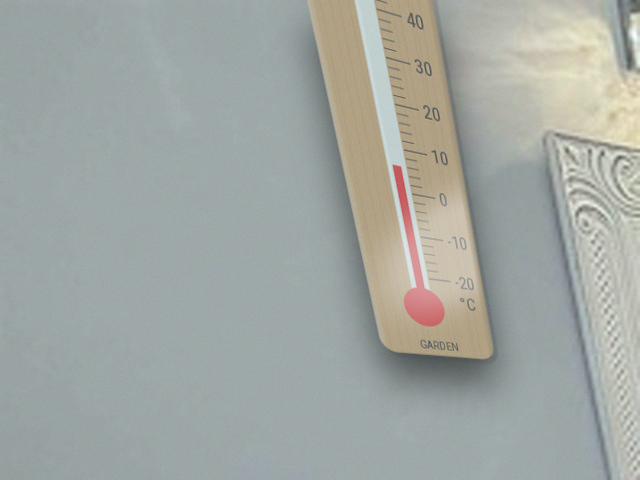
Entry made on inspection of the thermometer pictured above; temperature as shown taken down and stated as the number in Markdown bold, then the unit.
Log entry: **6** °C
